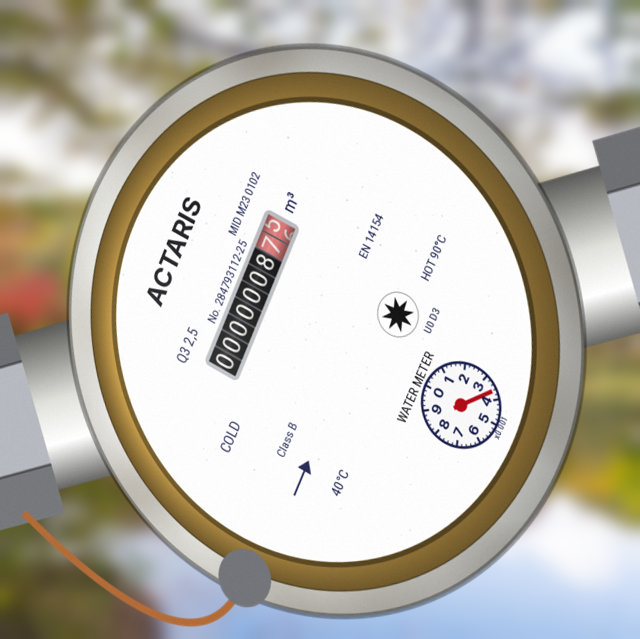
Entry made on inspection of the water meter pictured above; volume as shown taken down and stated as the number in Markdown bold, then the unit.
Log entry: **8.753** m³
